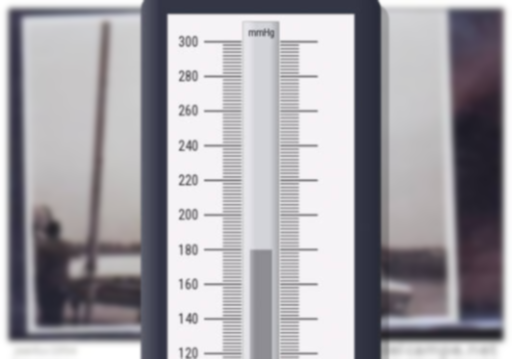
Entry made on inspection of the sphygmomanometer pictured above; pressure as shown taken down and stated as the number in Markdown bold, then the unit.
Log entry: **180** mmHg
